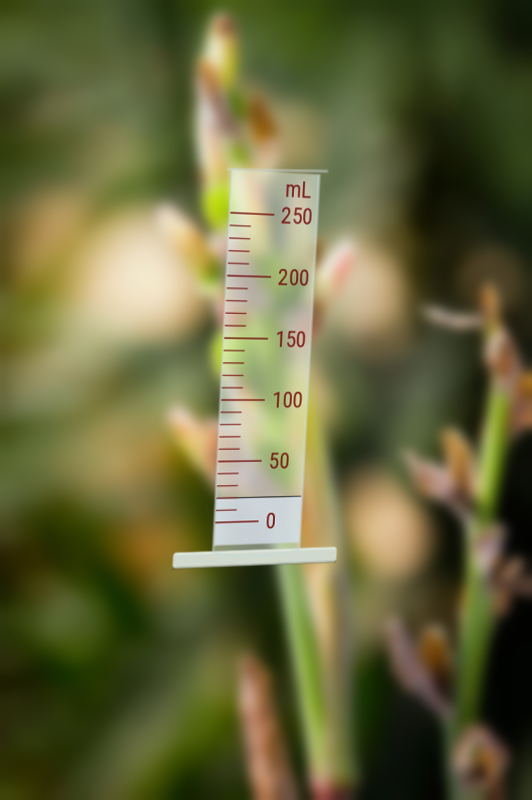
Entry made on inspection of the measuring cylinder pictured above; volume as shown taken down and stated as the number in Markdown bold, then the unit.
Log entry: **20** mL
